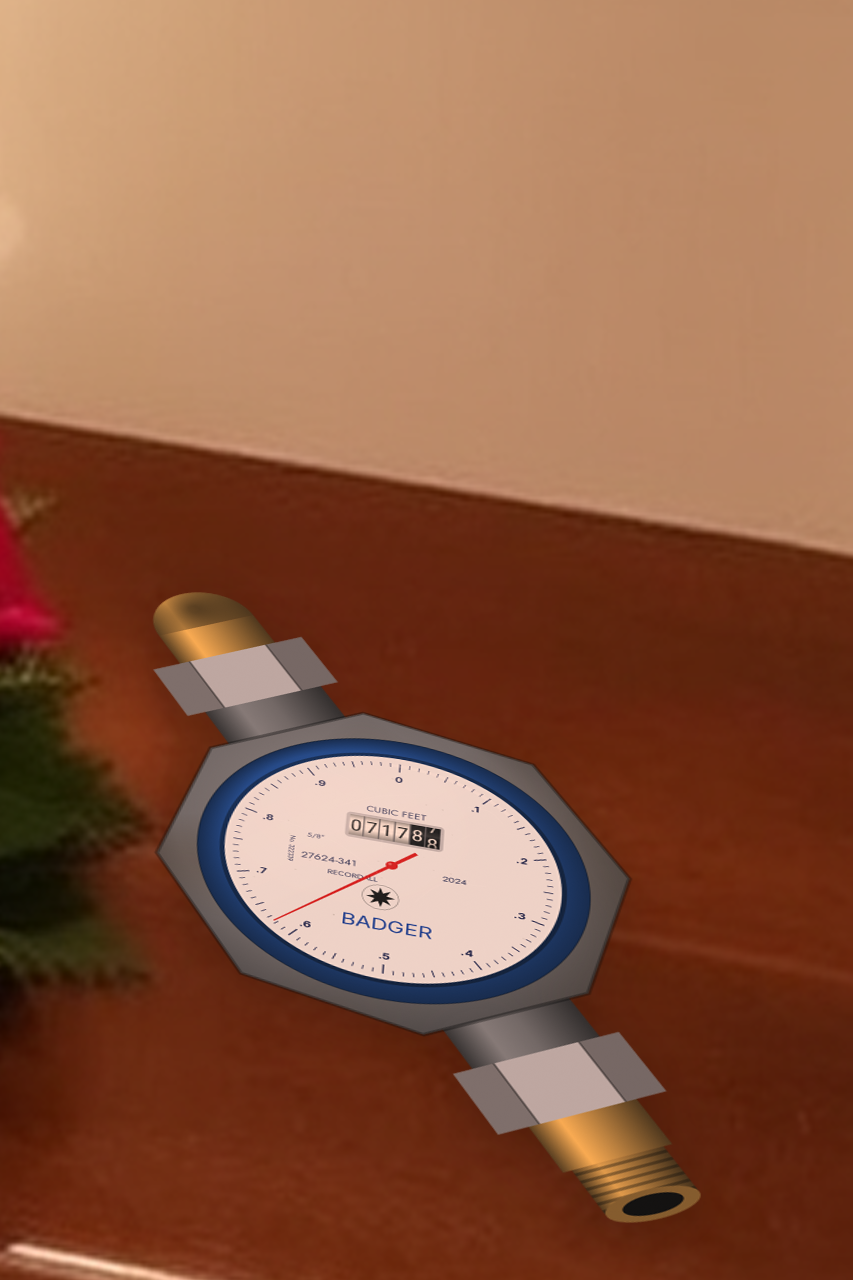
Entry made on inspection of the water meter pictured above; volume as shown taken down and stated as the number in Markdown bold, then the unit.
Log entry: **71787.62** ft³
